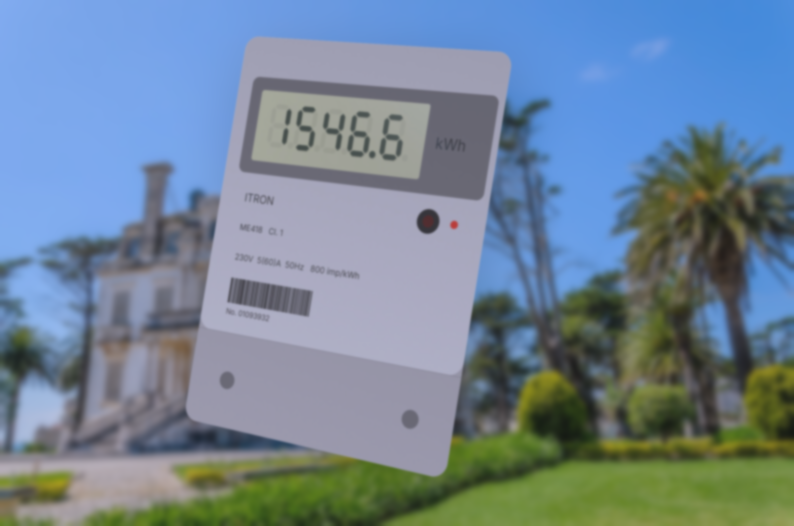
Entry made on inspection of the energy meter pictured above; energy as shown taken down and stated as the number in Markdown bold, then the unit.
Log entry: **1546.6** kWh
